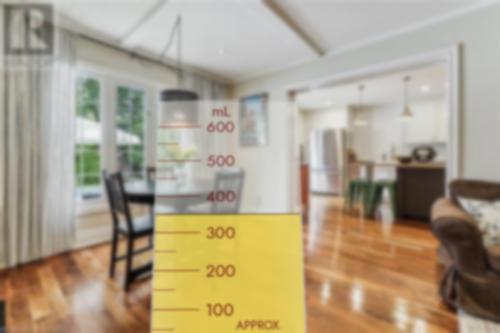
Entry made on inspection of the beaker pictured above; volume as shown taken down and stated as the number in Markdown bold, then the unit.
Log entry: **350** mL
